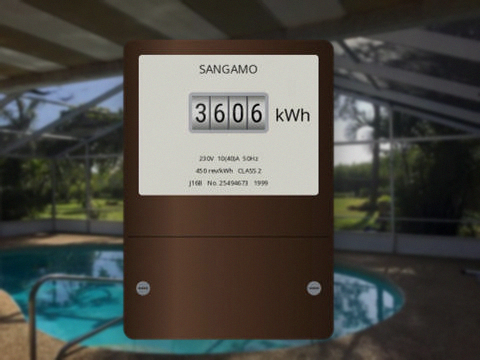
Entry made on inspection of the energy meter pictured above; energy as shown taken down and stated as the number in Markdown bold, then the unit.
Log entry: **3606** kWh
